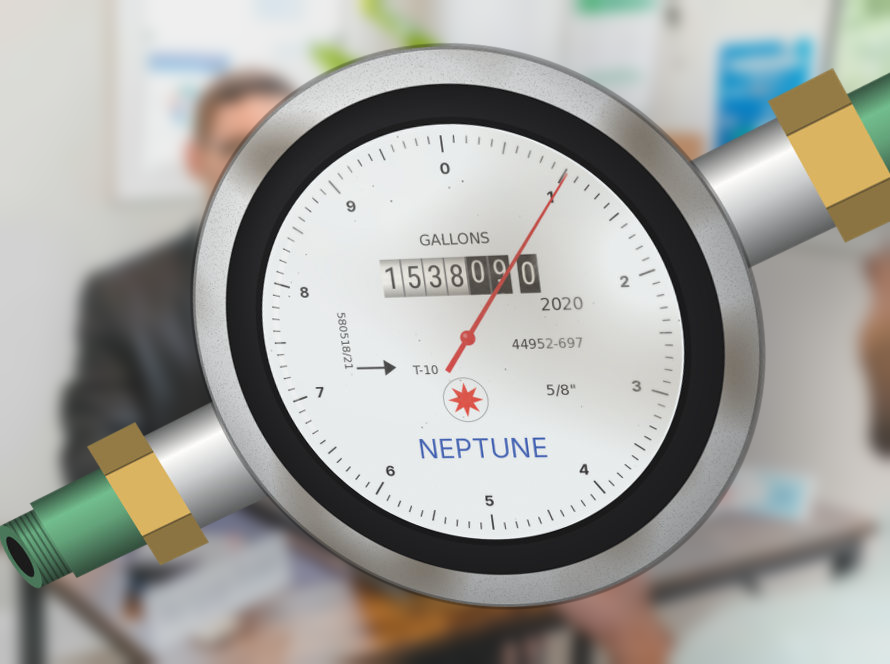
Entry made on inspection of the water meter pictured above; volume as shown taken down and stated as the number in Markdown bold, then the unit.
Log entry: **1538091.0** gal
